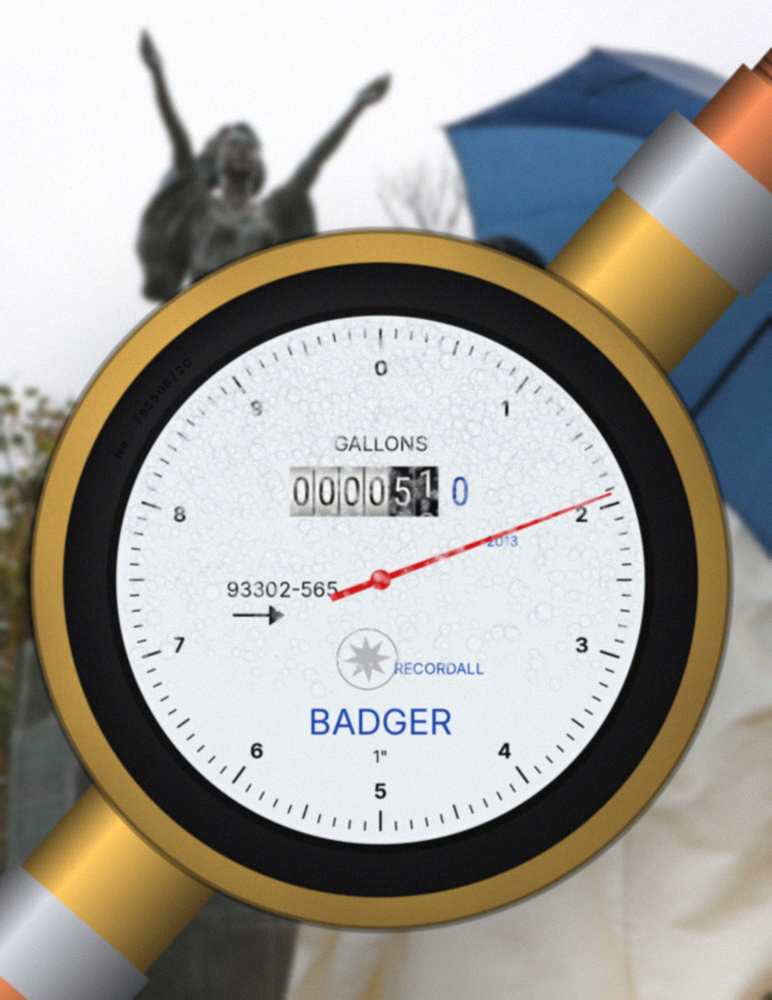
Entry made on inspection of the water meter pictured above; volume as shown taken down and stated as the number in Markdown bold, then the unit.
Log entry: **511.9** gal
